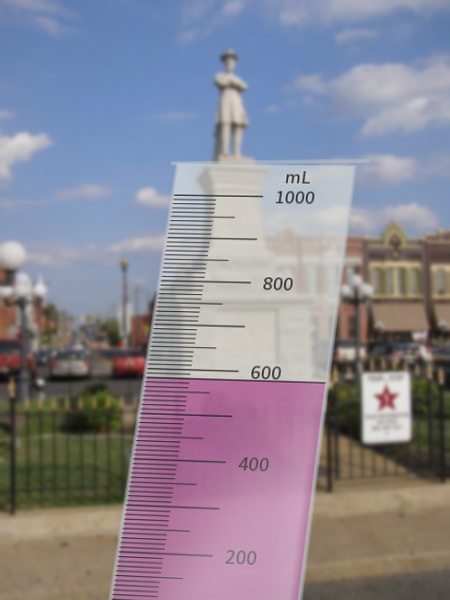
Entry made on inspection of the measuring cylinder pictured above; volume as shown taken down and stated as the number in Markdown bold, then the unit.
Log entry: **580** mL
